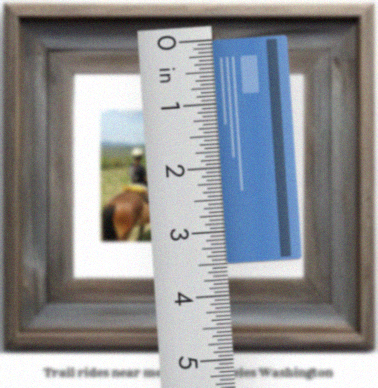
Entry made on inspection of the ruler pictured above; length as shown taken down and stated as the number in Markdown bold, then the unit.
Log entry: **3.5** in
